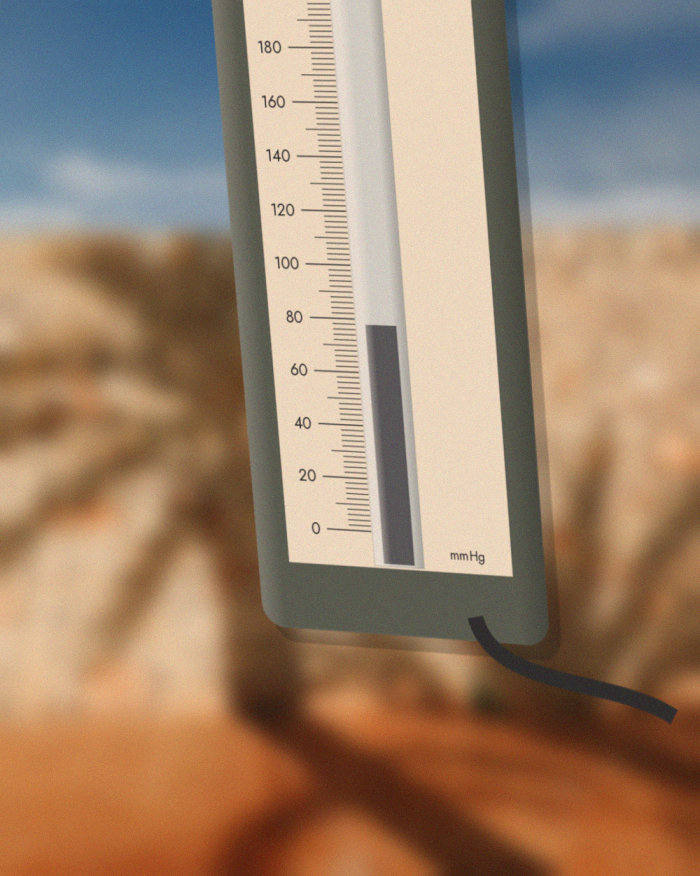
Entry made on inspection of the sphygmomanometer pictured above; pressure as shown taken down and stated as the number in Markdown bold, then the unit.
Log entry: **78** mmHg
